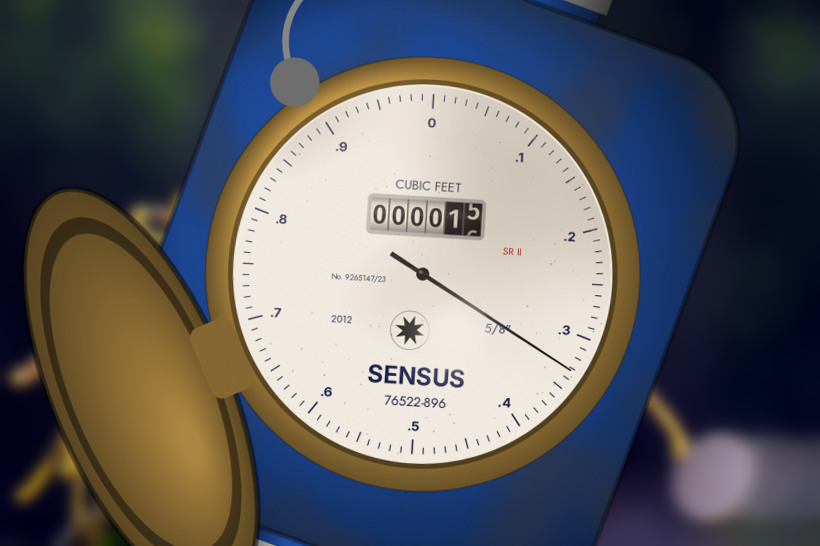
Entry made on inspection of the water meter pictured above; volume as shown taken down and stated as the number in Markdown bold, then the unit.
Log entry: **15.33** ft³
